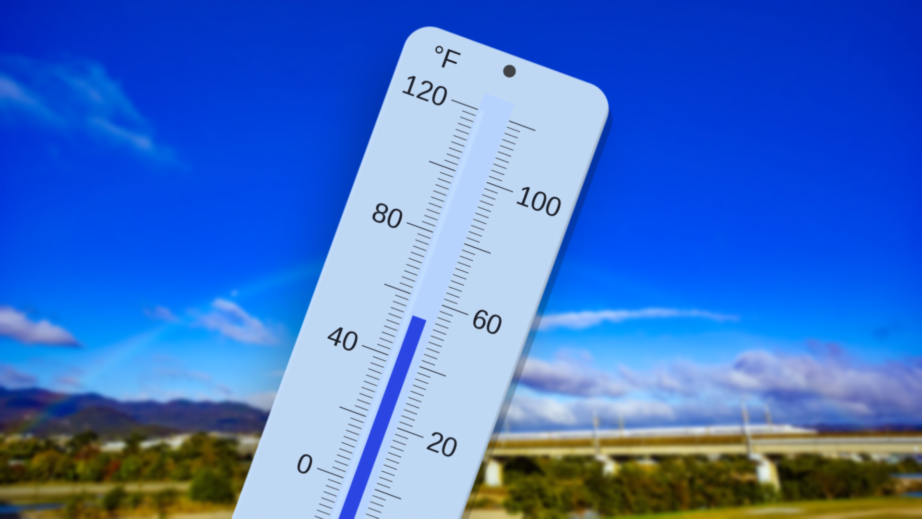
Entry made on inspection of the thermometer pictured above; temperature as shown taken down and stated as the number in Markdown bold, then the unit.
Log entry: **54** °F
